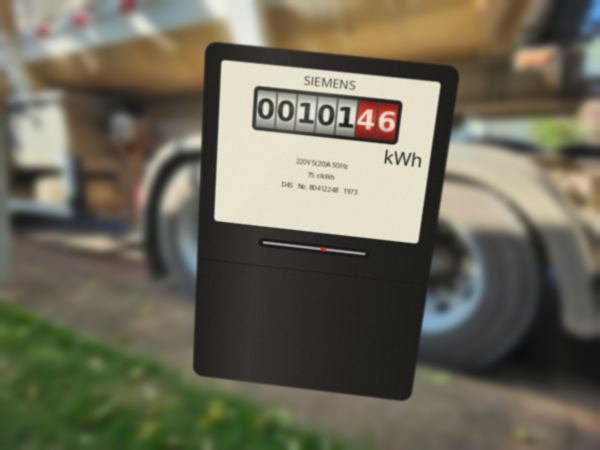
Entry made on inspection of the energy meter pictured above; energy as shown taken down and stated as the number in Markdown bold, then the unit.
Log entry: **101.46** kWh
